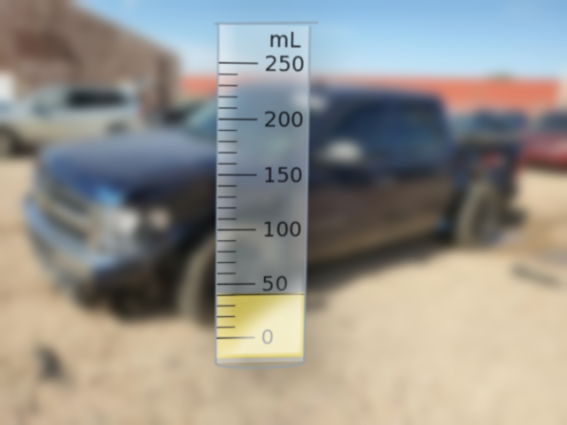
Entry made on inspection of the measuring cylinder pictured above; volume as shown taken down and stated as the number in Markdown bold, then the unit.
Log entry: **40** mL
